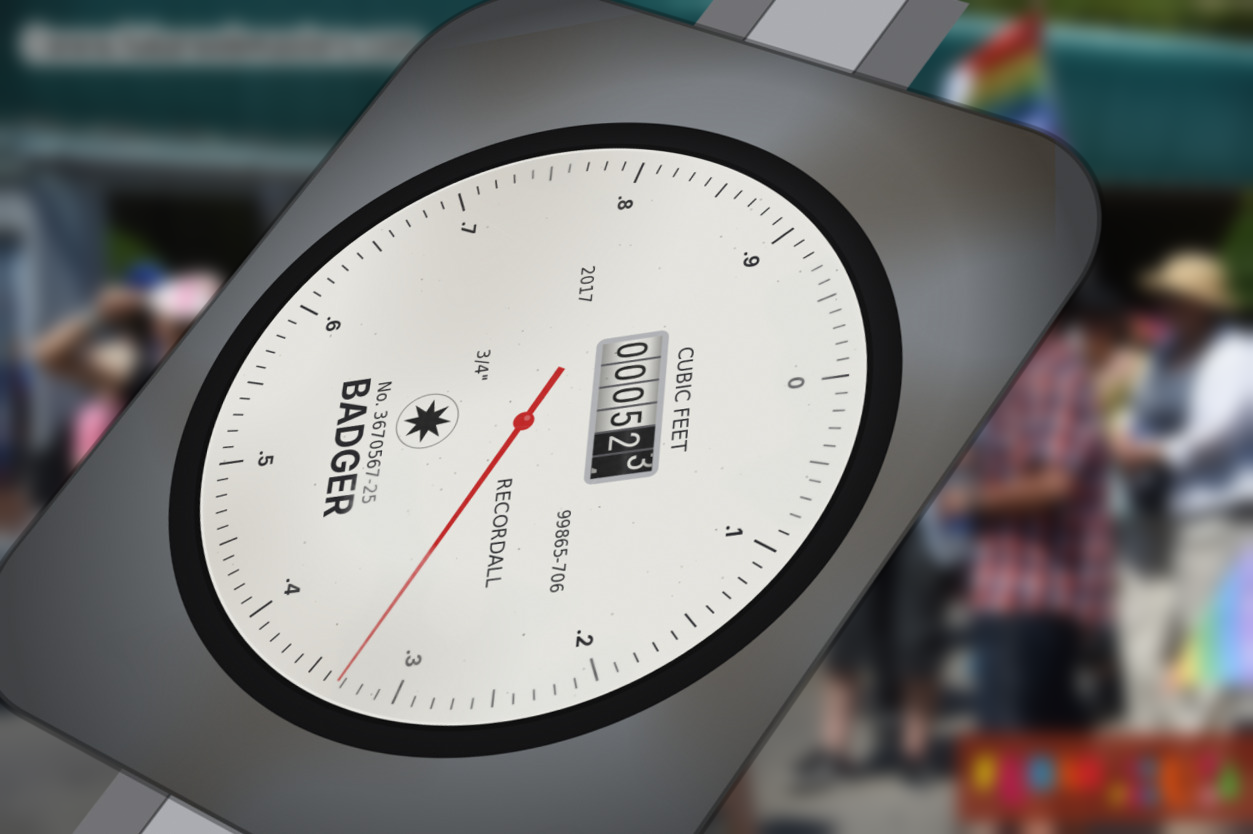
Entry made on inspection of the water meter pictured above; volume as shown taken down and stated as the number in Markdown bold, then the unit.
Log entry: **523.33** ft³
